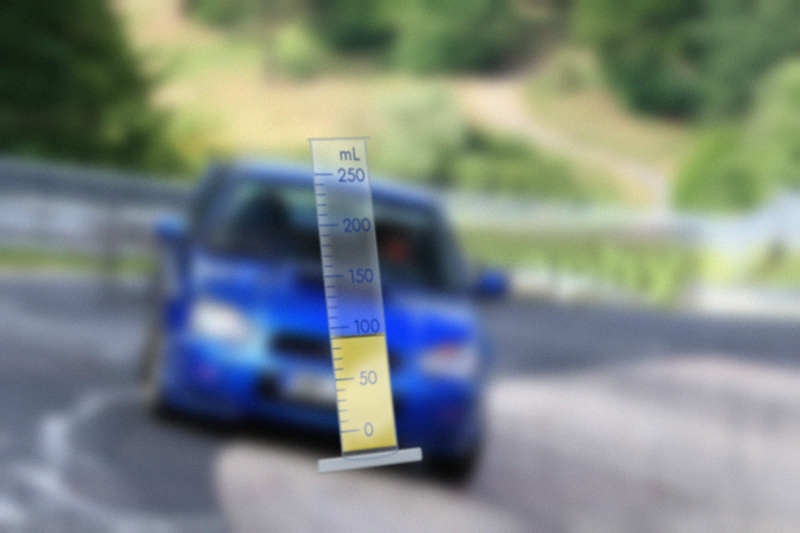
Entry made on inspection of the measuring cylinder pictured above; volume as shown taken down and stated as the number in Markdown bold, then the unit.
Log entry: **90** mL
